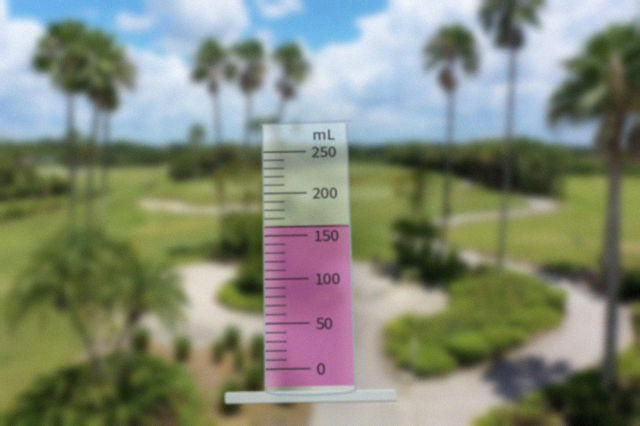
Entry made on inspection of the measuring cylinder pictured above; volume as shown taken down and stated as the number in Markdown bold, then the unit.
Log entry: **160** mL
